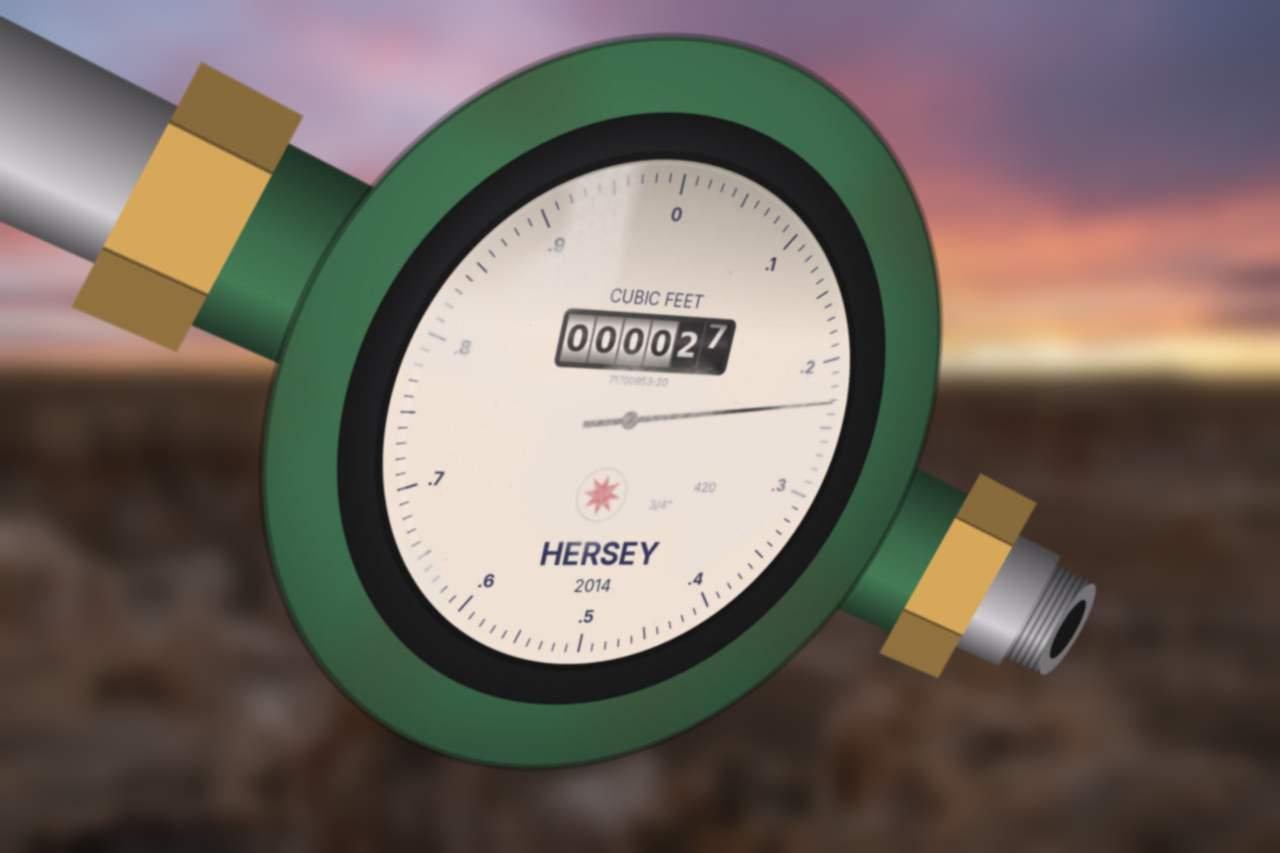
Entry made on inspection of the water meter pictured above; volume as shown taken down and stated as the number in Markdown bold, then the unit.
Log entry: **27.23** ft³
